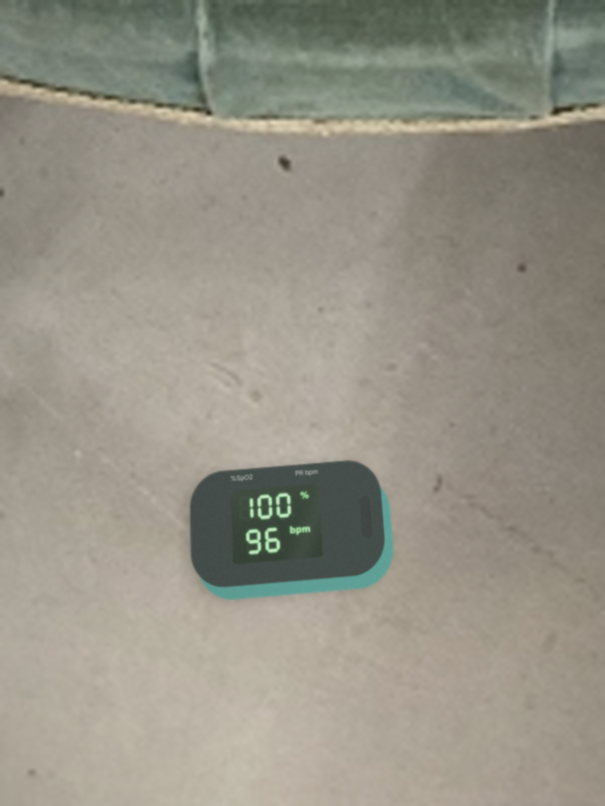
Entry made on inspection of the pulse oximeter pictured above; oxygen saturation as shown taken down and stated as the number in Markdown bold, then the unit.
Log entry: **100** %
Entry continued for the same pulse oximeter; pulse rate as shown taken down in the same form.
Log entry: **96** bpm
